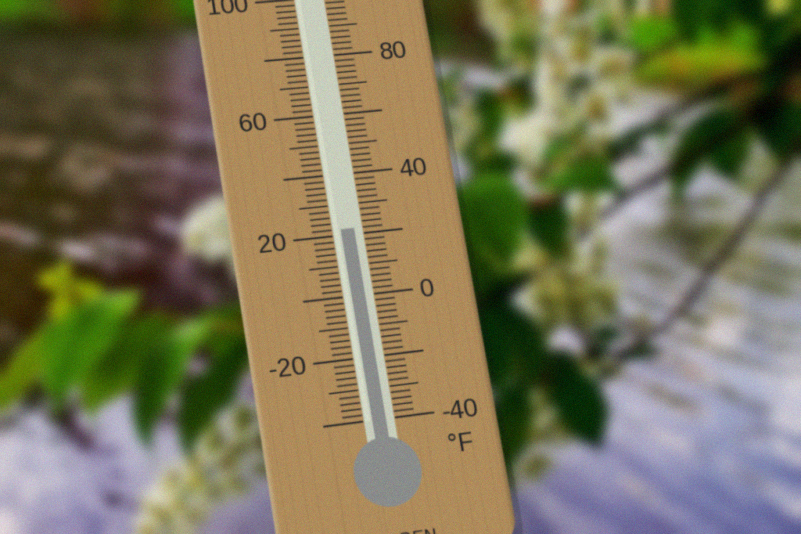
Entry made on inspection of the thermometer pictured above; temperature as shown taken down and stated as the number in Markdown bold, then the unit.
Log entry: **22** °F
